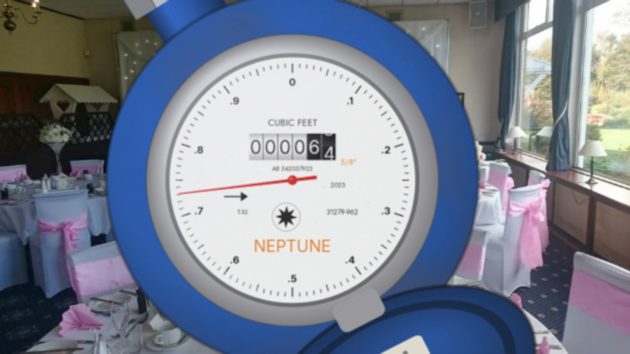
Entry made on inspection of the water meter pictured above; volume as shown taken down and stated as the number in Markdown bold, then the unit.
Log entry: **63.73** ft³
